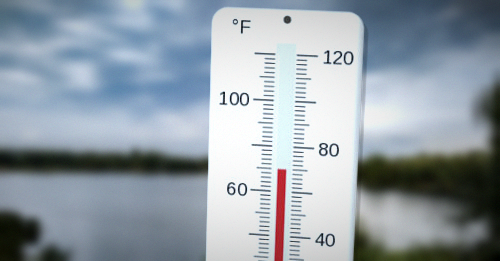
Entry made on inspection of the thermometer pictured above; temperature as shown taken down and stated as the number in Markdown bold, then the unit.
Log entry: **70** °F
